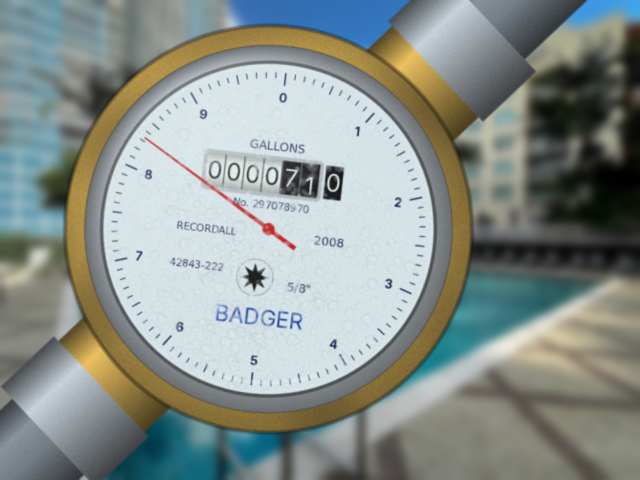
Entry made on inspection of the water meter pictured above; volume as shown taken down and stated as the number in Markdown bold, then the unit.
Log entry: **708.3** gal
